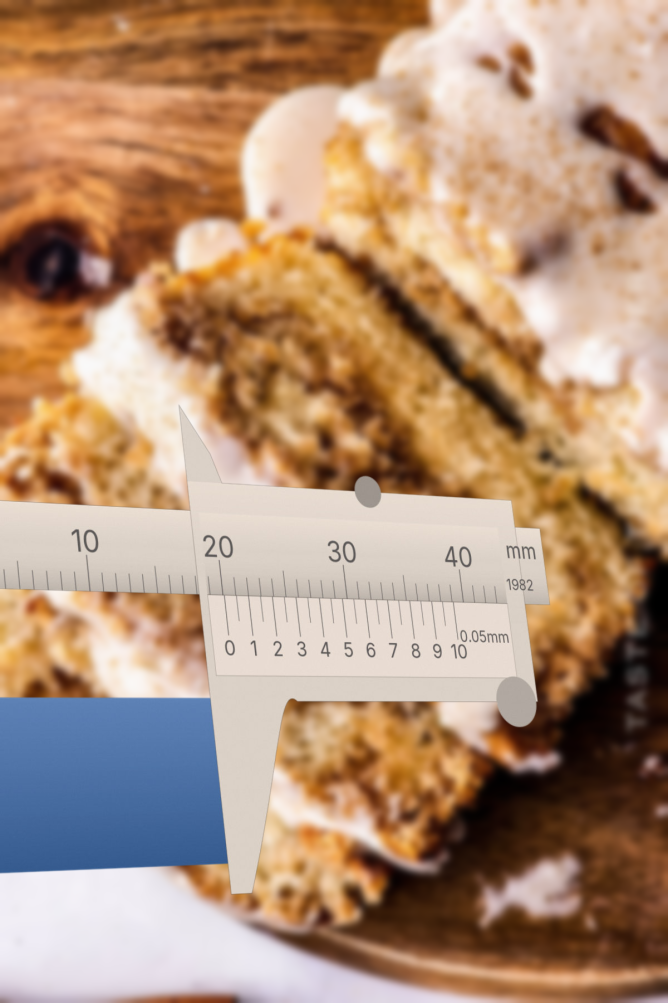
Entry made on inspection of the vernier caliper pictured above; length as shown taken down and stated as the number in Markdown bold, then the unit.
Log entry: **20.1** mm
